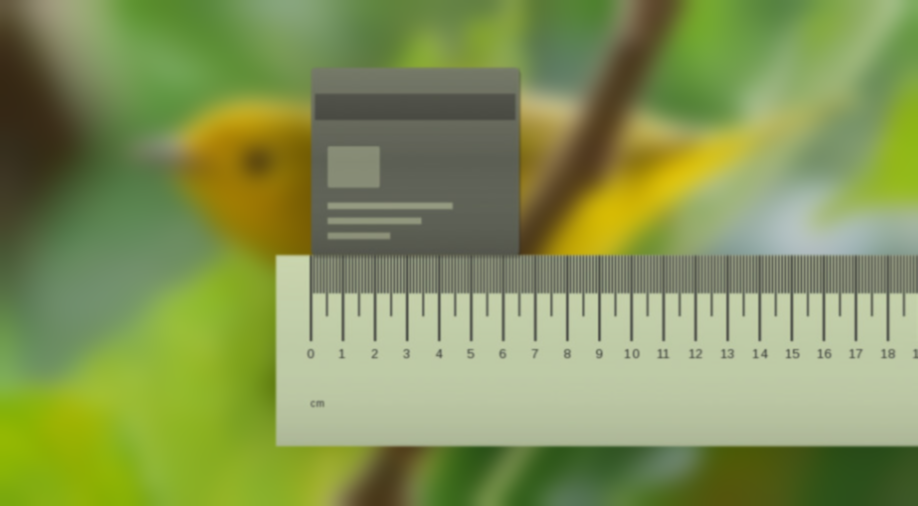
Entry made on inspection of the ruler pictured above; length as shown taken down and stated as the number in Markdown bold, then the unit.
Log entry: **6.5** cm
